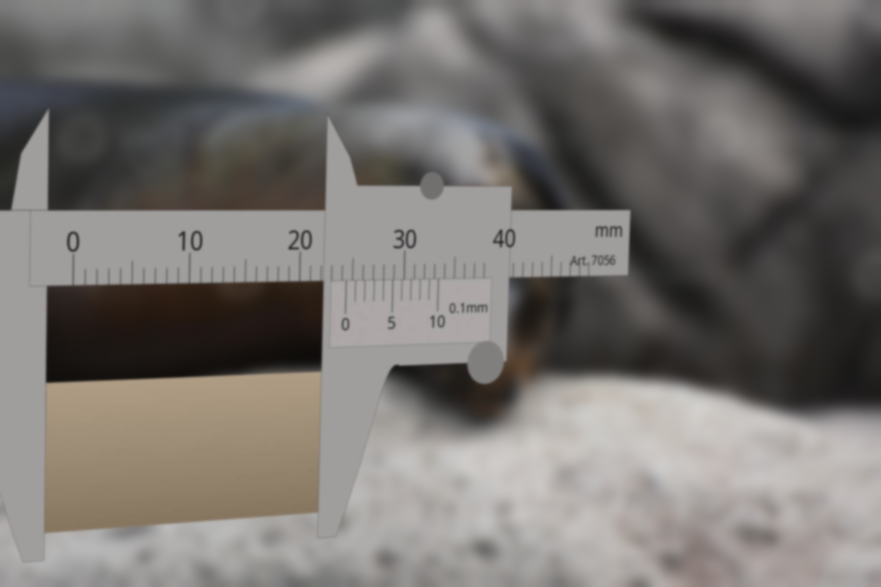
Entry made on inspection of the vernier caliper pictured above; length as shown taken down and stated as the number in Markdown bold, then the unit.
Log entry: **24.4** mm
